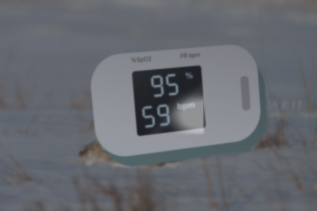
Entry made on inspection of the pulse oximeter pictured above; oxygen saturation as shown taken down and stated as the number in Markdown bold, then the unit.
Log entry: **95** %
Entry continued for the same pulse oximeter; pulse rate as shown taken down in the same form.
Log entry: **59** bpm
